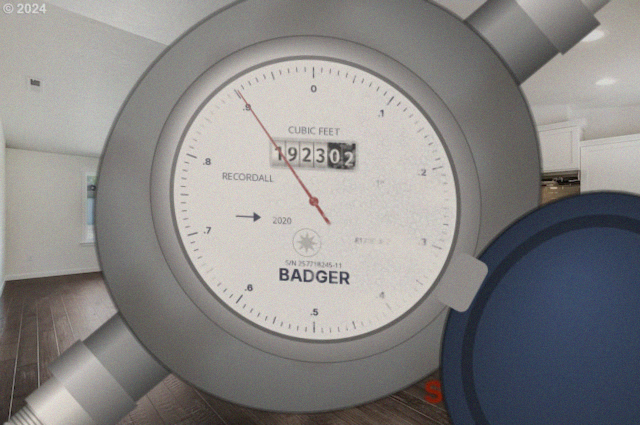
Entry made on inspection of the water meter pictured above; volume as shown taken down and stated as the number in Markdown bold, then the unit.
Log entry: **192301.90** ft³
